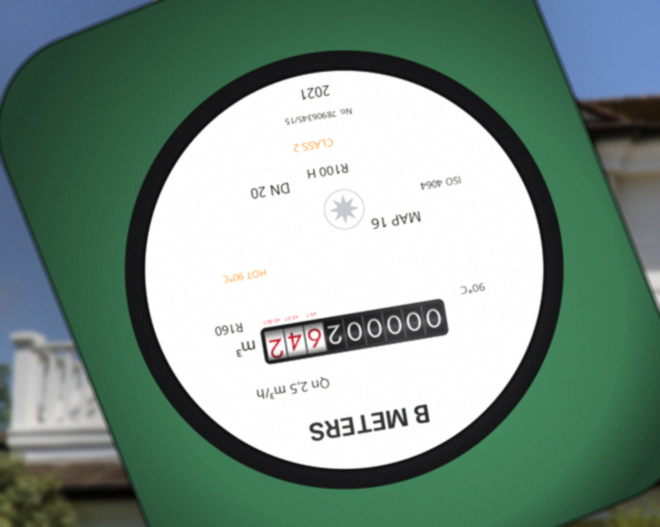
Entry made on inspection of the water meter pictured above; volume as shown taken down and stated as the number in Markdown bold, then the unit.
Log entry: **2.642** m³
